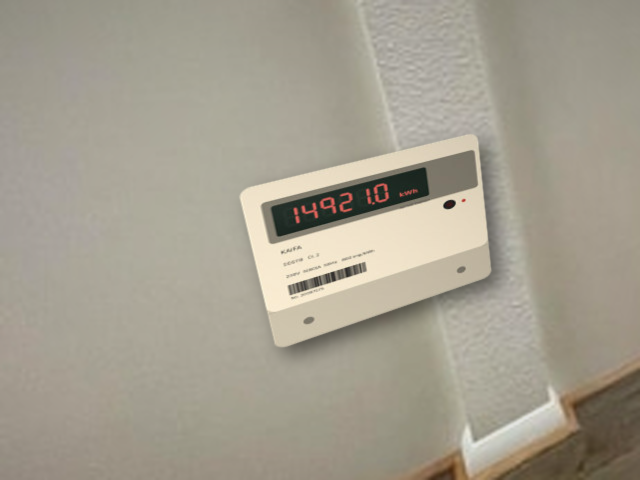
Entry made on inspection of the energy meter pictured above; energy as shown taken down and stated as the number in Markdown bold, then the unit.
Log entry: **14921.0** kWh
